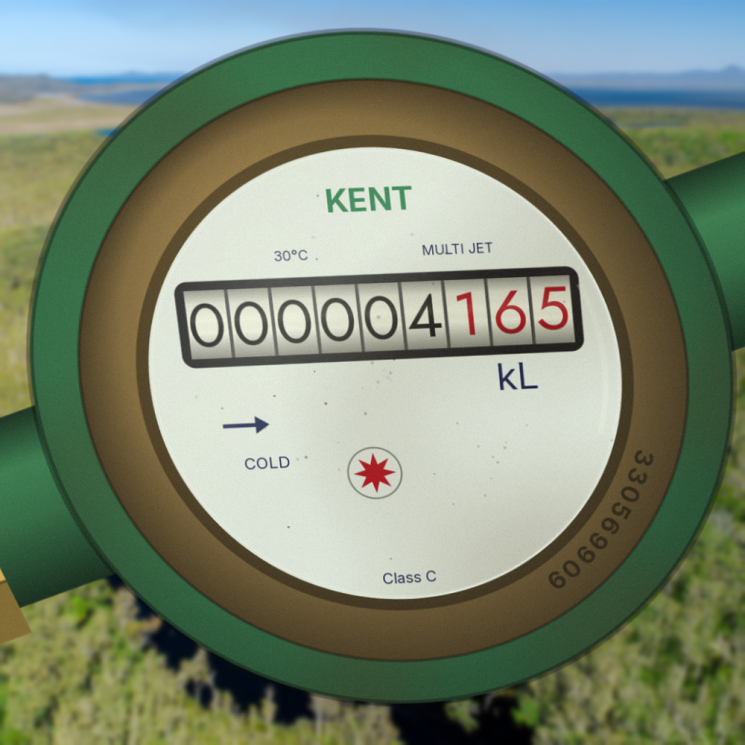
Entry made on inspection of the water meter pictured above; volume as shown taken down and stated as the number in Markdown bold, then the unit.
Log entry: **4.165** kL
